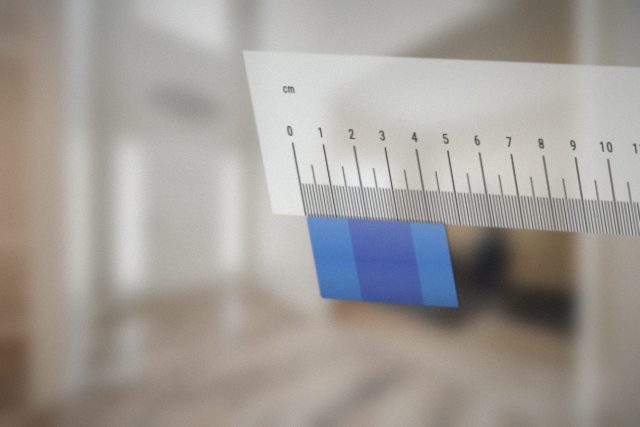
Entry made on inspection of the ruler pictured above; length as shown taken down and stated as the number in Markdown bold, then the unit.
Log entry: **4.5** cm
